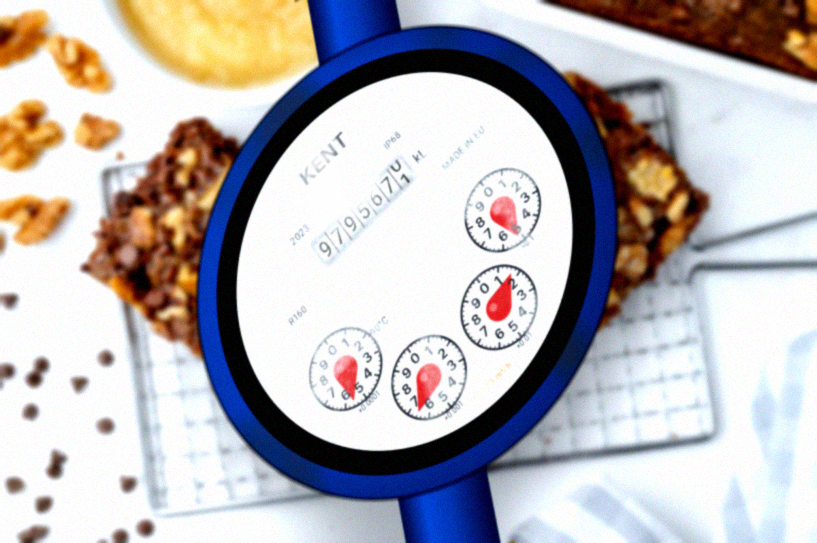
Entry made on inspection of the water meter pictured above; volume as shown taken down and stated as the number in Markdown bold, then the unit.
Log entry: **9795670.5165** kL
